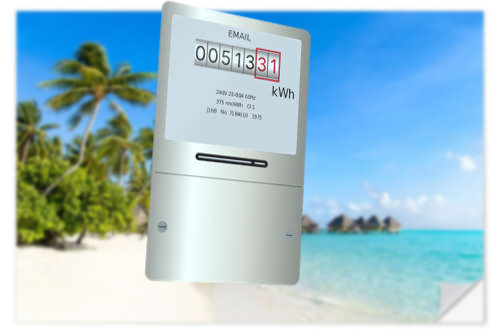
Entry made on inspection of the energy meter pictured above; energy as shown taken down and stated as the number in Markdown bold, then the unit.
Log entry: **513.31** kWh
